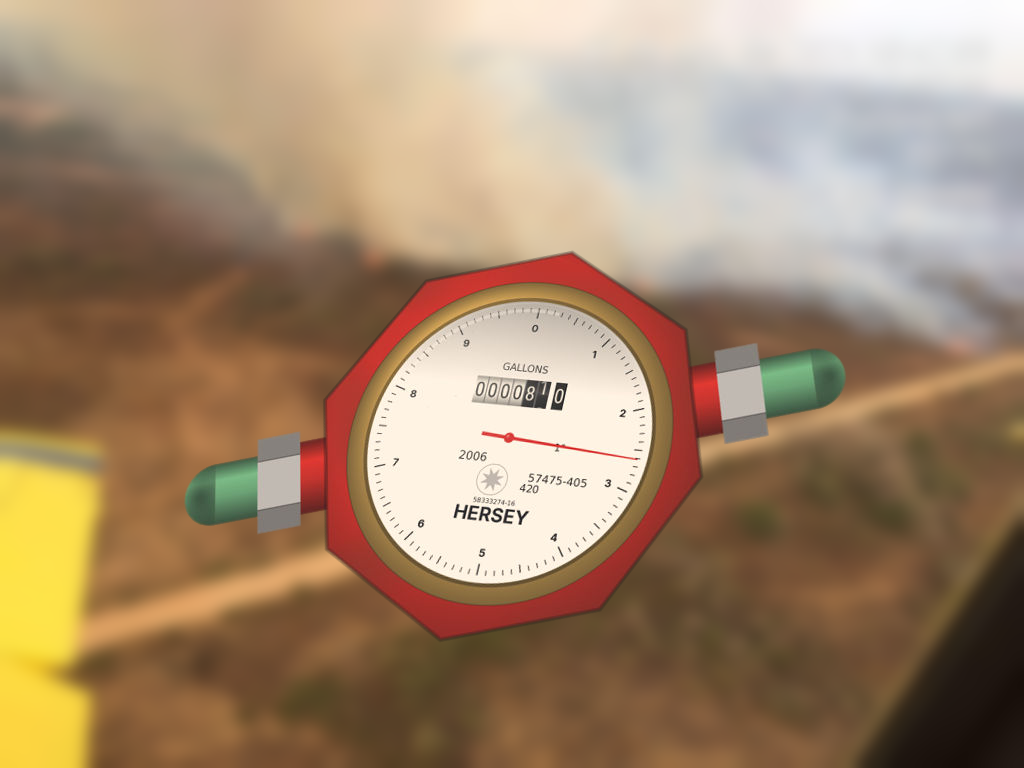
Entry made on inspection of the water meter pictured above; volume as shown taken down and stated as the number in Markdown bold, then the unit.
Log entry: **812.6** gal
